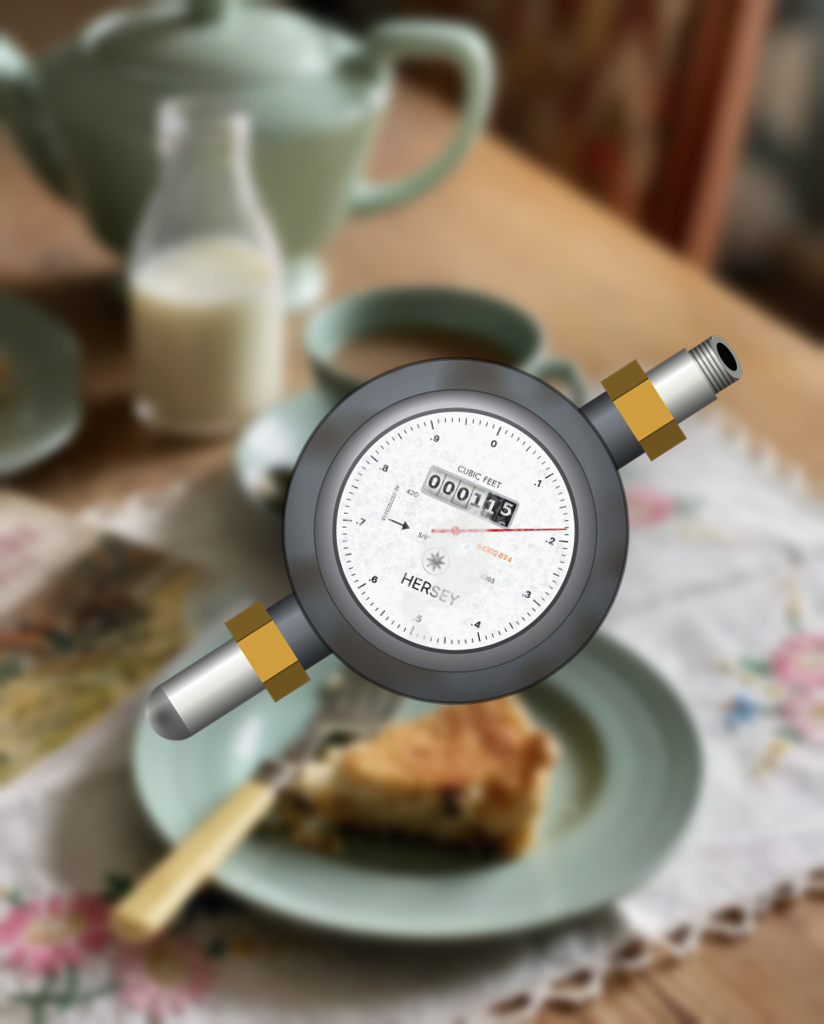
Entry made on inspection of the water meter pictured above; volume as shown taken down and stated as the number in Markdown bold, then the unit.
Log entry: **115.18** ft³
